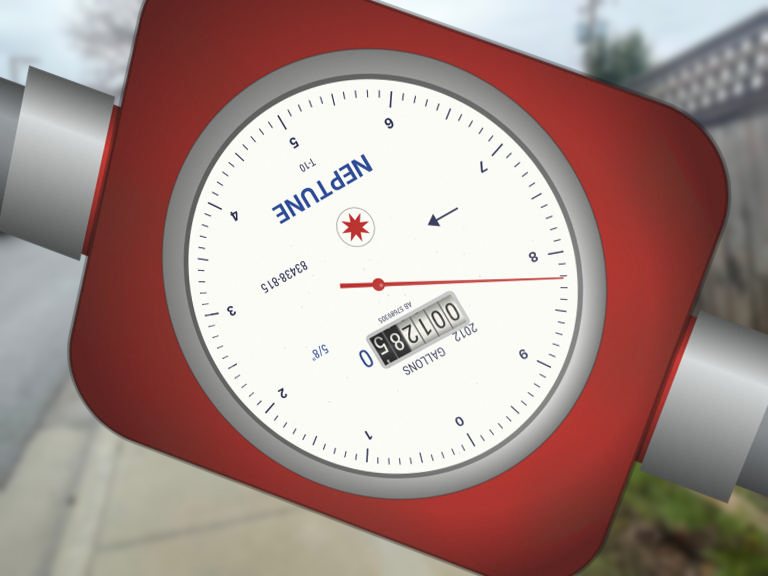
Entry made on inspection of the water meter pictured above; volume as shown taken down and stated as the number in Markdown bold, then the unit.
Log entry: **12848.2** gal
